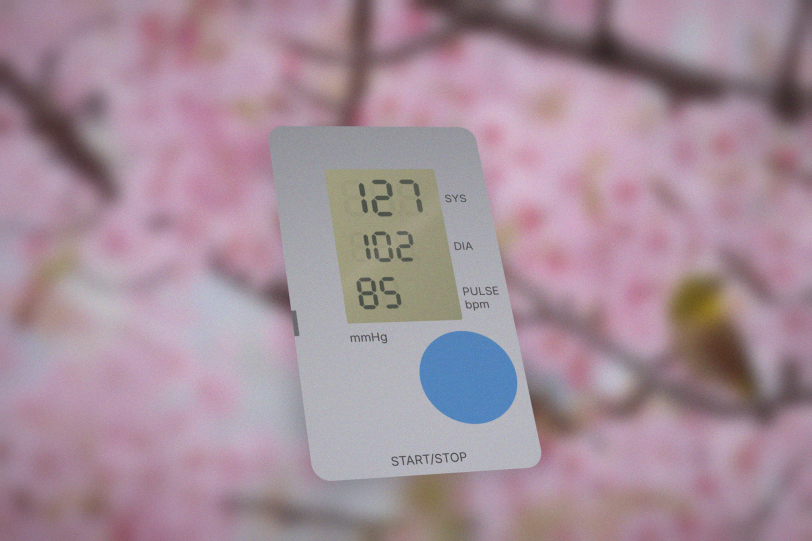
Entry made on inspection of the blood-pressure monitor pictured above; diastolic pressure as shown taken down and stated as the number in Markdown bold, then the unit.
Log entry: **102** mmHg
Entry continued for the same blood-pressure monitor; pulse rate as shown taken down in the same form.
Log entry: **85** bpm
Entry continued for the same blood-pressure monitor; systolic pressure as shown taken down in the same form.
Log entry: **127** mmHg
